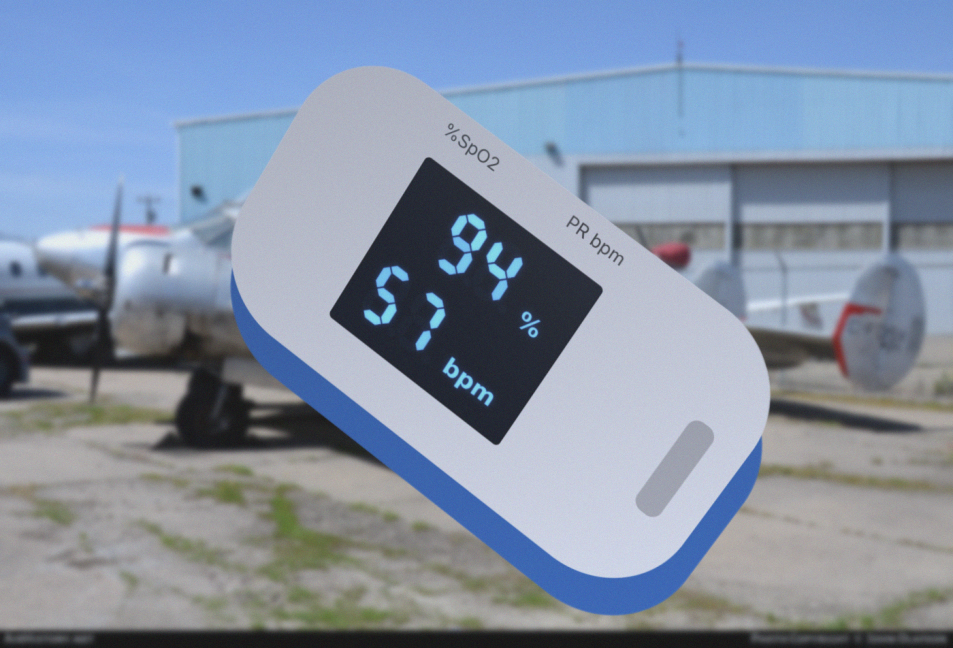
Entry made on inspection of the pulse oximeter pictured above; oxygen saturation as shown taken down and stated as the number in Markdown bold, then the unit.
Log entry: **94** %
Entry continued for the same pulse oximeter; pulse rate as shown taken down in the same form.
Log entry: **57** bpm
